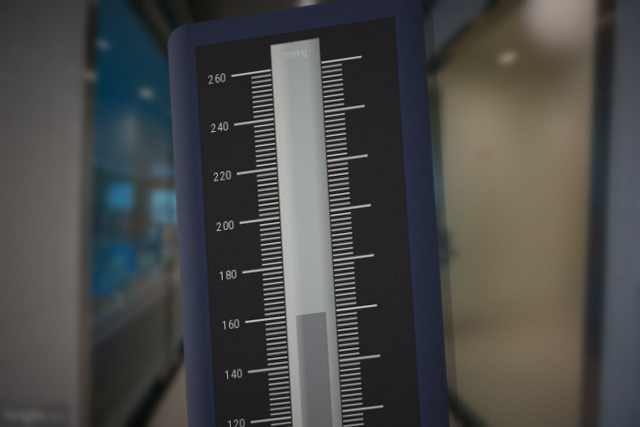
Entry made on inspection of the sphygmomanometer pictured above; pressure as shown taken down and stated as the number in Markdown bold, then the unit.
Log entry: **160** mmHg
